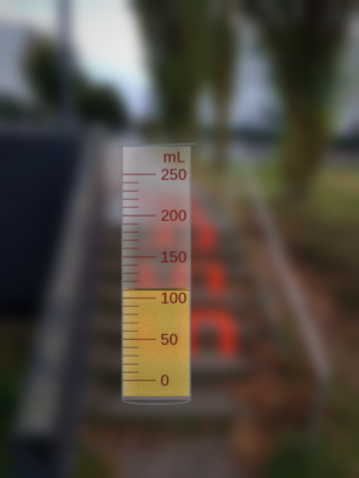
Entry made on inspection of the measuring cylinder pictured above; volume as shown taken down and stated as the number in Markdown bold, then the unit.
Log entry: **110** mL
